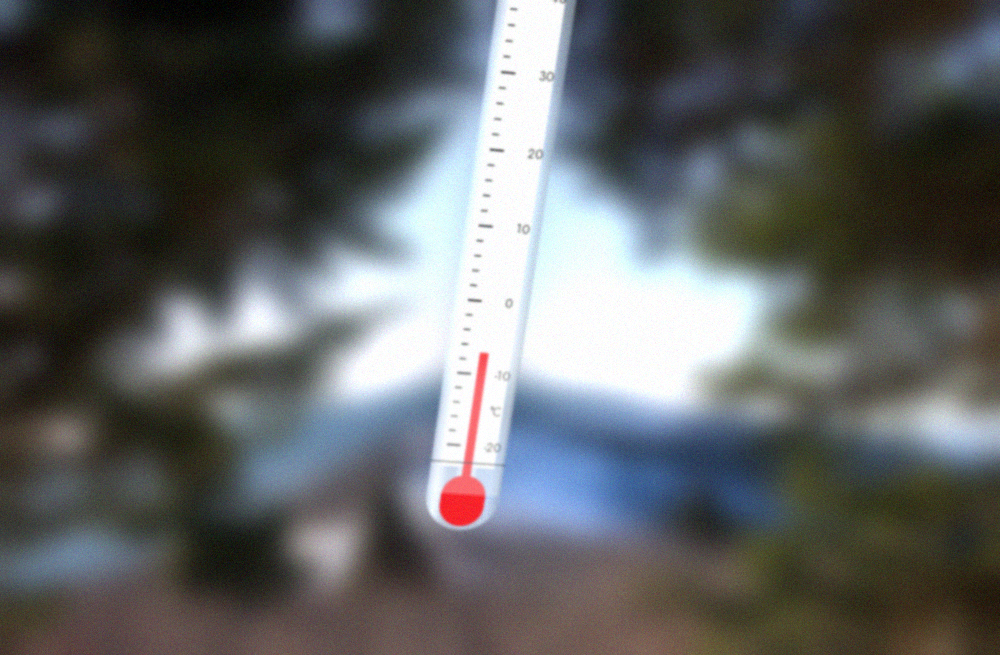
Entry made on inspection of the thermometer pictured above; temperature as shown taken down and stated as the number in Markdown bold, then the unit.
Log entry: **-7** °C
